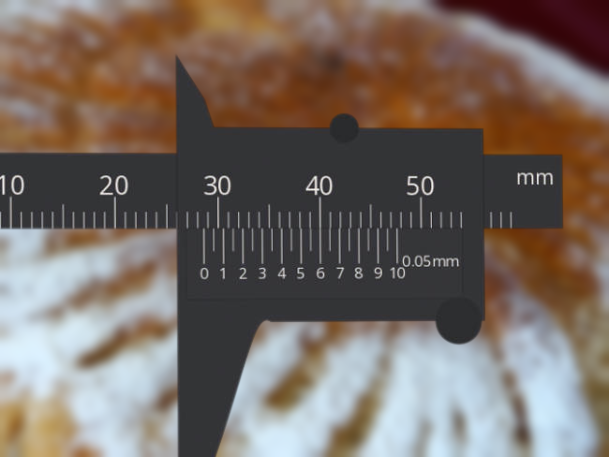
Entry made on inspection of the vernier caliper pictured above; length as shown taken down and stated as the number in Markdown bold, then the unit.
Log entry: **28.6** mm
